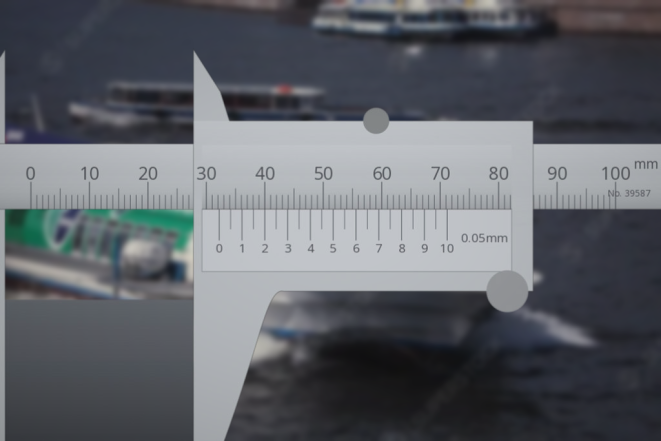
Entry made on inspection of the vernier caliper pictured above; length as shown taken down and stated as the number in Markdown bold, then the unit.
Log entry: **32.2** mm
